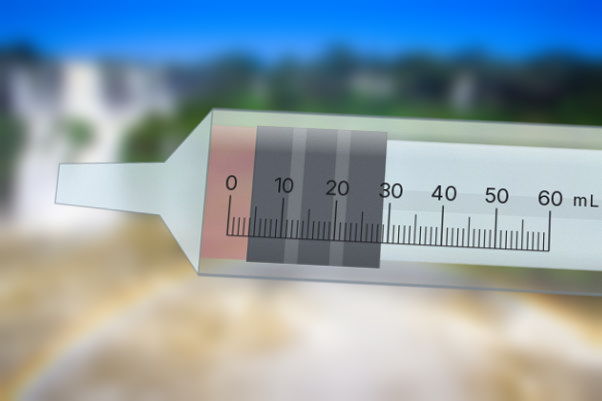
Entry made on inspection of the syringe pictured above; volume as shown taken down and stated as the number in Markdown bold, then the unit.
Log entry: **4** mL
